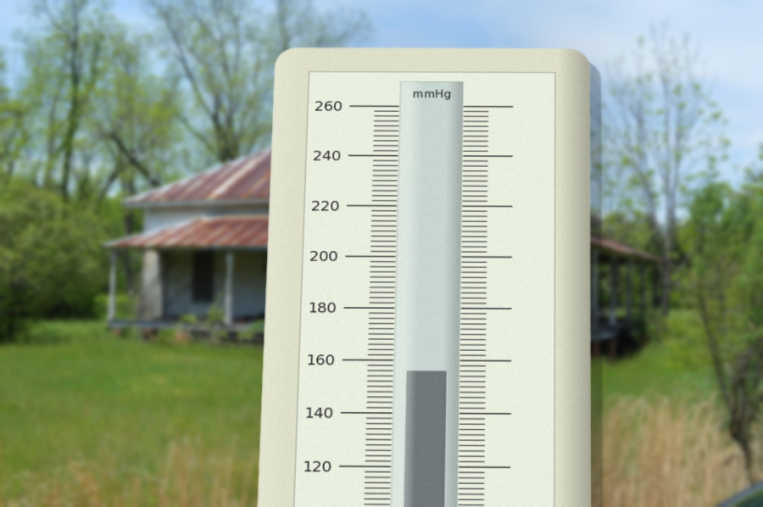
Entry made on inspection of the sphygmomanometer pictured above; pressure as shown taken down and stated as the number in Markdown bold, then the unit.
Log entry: **156** mmHg
